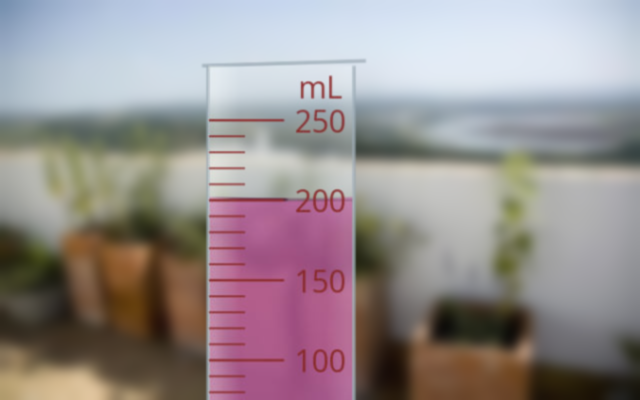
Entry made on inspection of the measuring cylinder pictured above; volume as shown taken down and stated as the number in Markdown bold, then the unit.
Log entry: **200** mL
